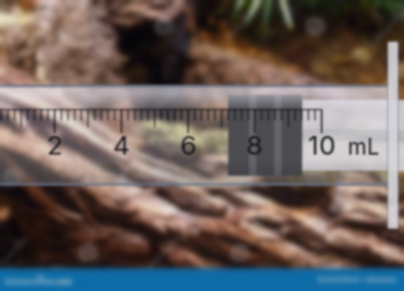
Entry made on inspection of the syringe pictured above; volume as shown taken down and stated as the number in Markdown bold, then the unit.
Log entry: **7.2** mL
